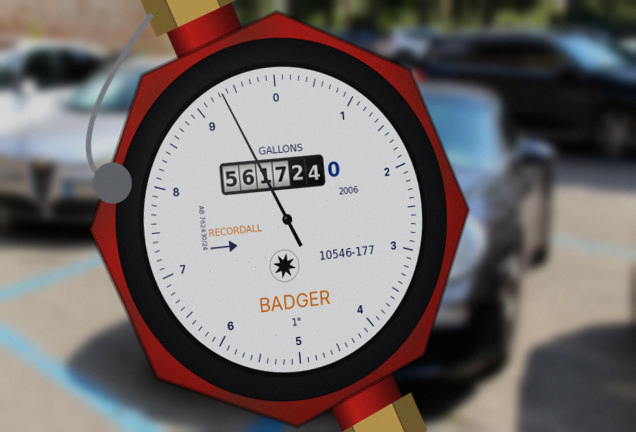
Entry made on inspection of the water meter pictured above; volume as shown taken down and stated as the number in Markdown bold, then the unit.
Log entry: **5617239.3** gal
